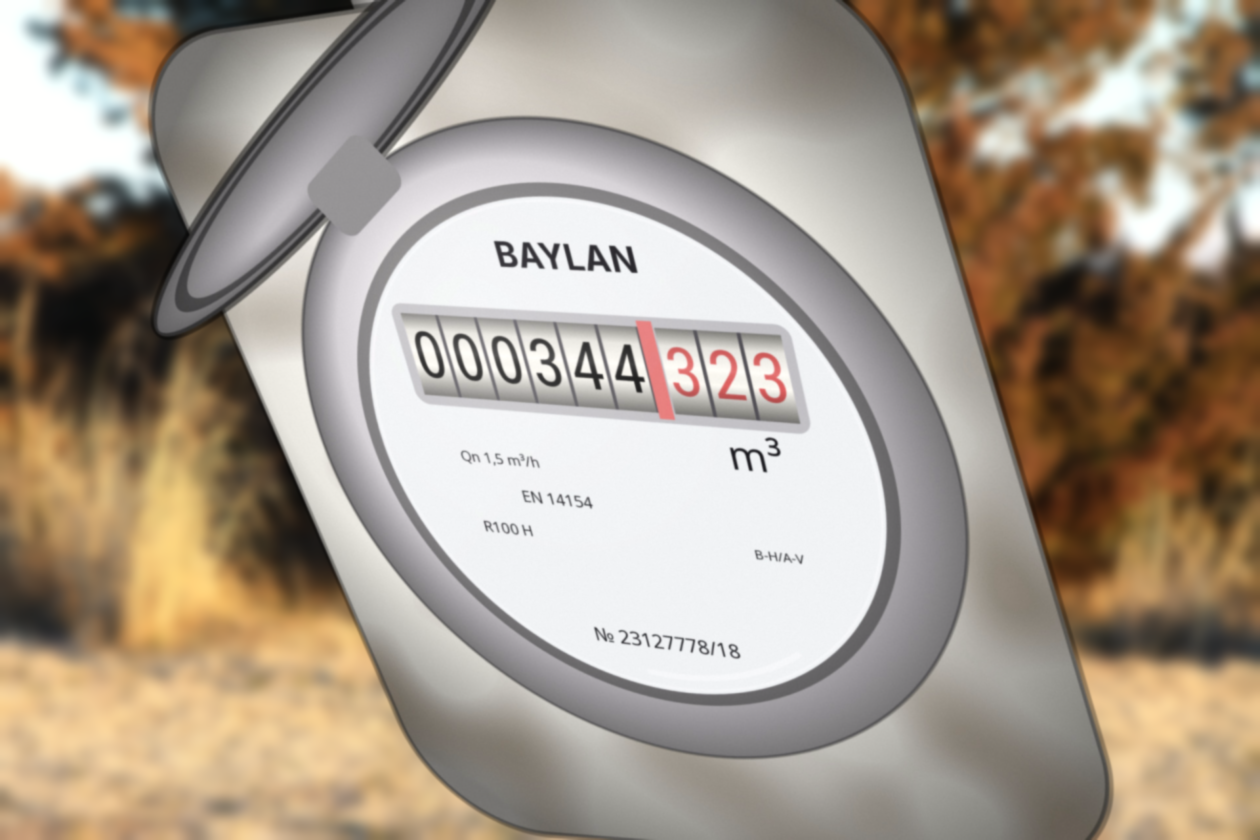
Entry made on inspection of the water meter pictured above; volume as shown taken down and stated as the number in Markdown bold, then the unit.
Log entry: **344.323** m³
